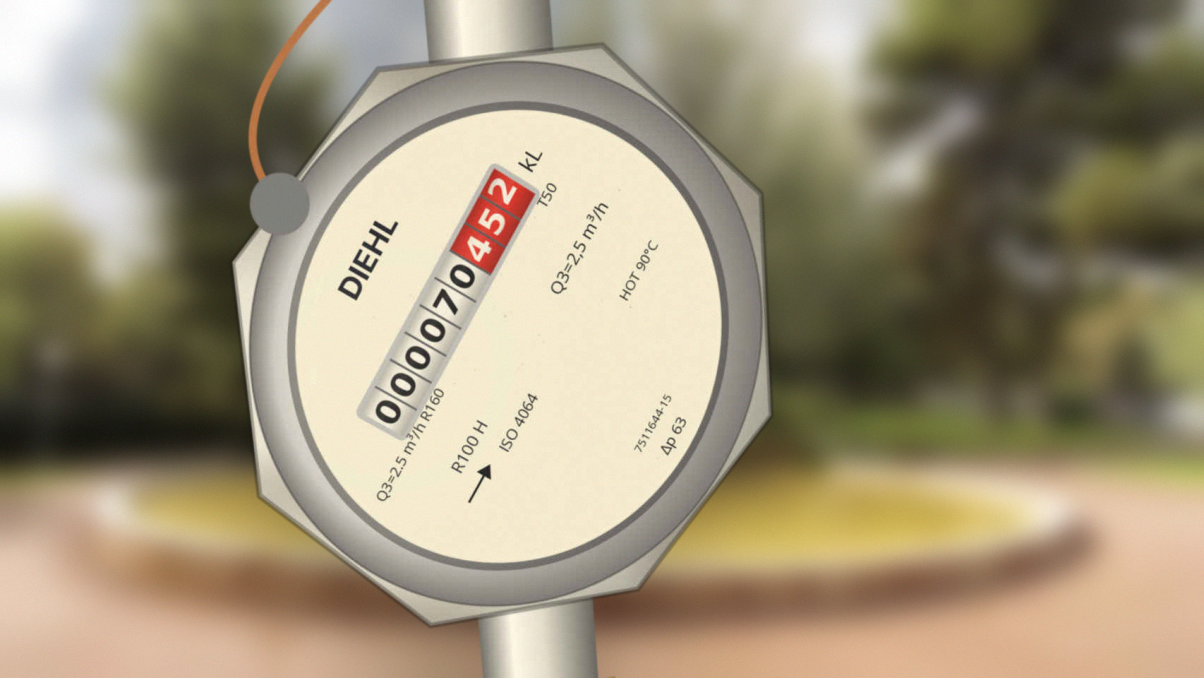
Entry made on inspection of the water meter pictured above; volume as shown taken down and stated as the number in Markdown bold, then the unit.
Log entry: **70.452** kL
